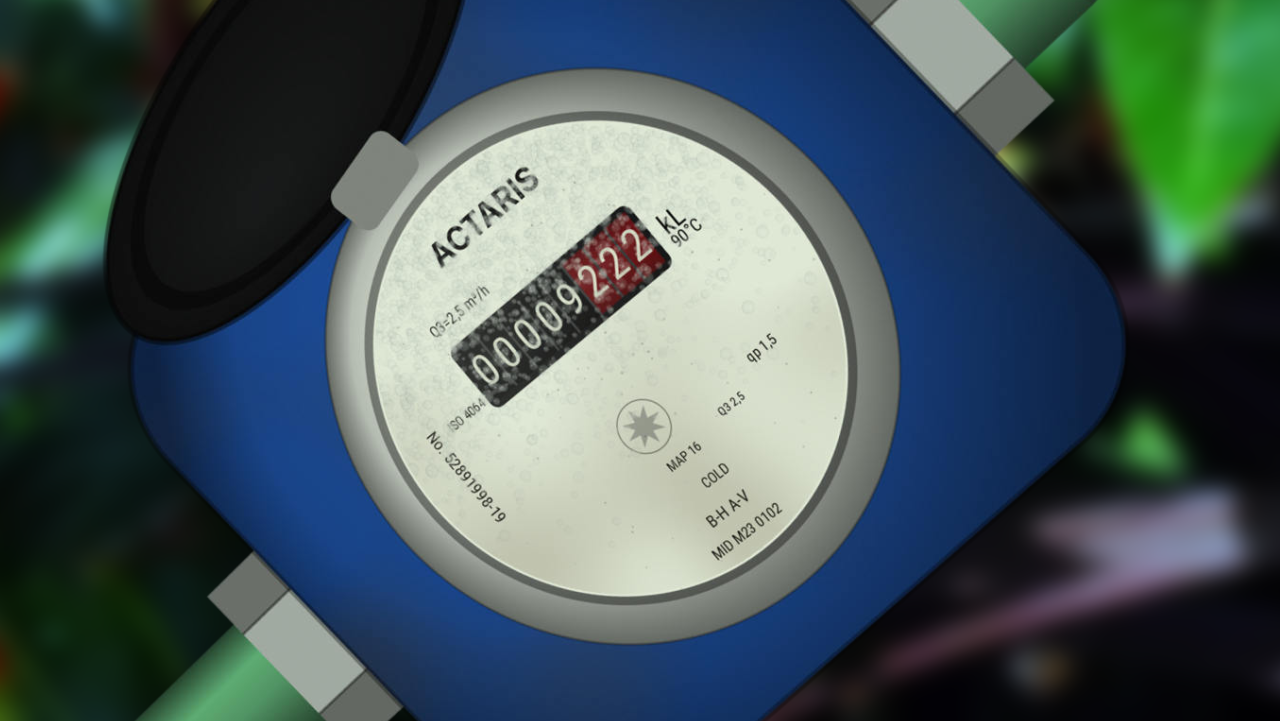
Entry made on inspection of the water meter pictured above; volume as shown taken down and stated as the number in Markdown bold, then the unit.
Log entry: **9.222** kL
